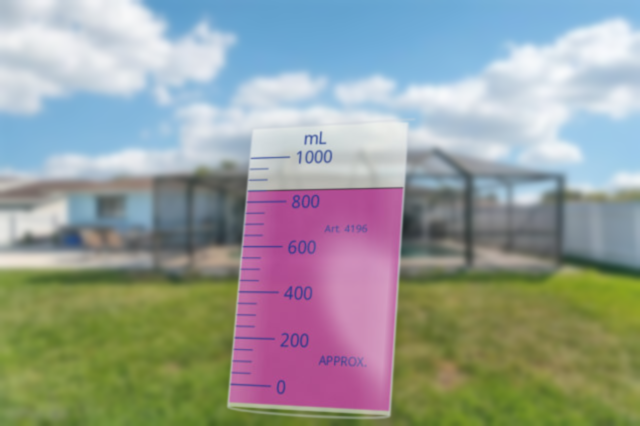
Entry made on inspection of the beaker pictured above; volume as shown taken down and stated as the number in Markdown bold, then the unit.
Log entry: **850** mL
